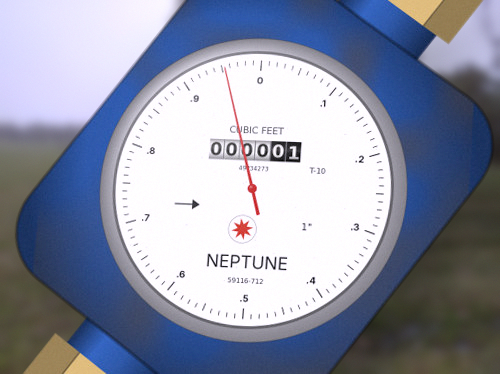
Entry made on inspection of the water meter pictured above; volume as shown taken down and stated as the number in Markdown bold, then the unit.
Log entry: **0.95** ft³
